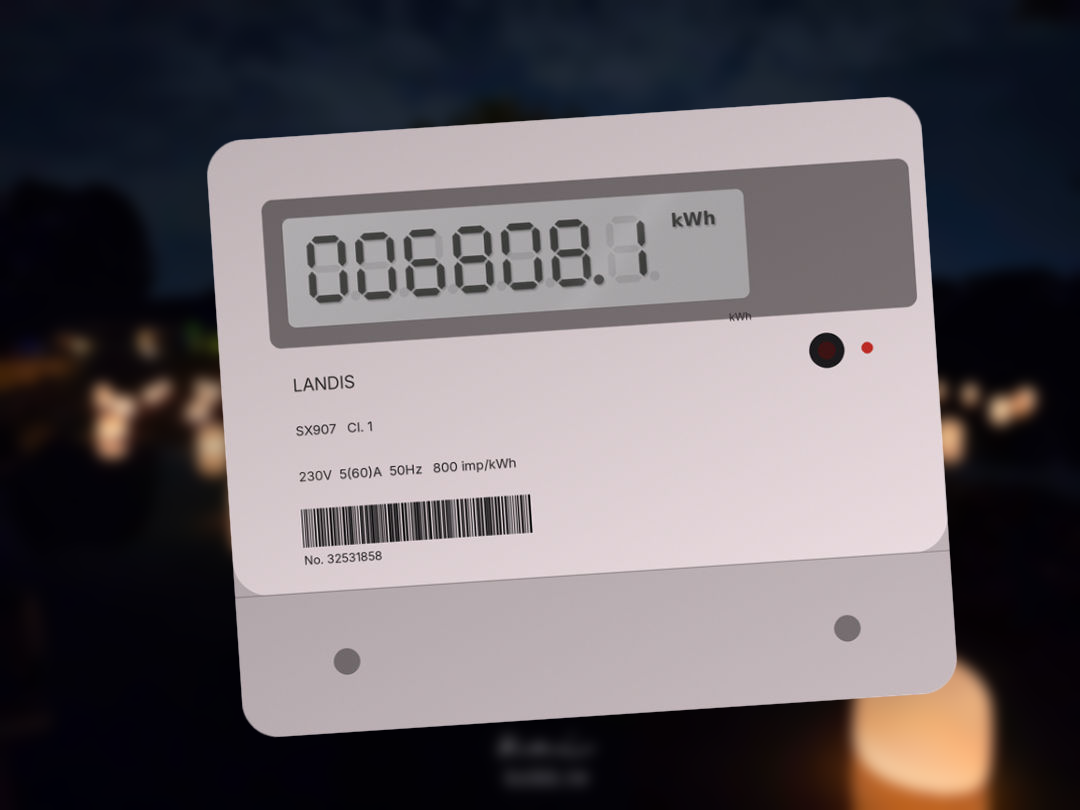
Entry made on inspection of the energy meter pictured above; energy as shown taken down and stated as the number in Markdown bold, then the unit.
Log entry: **6808.1** kWh
